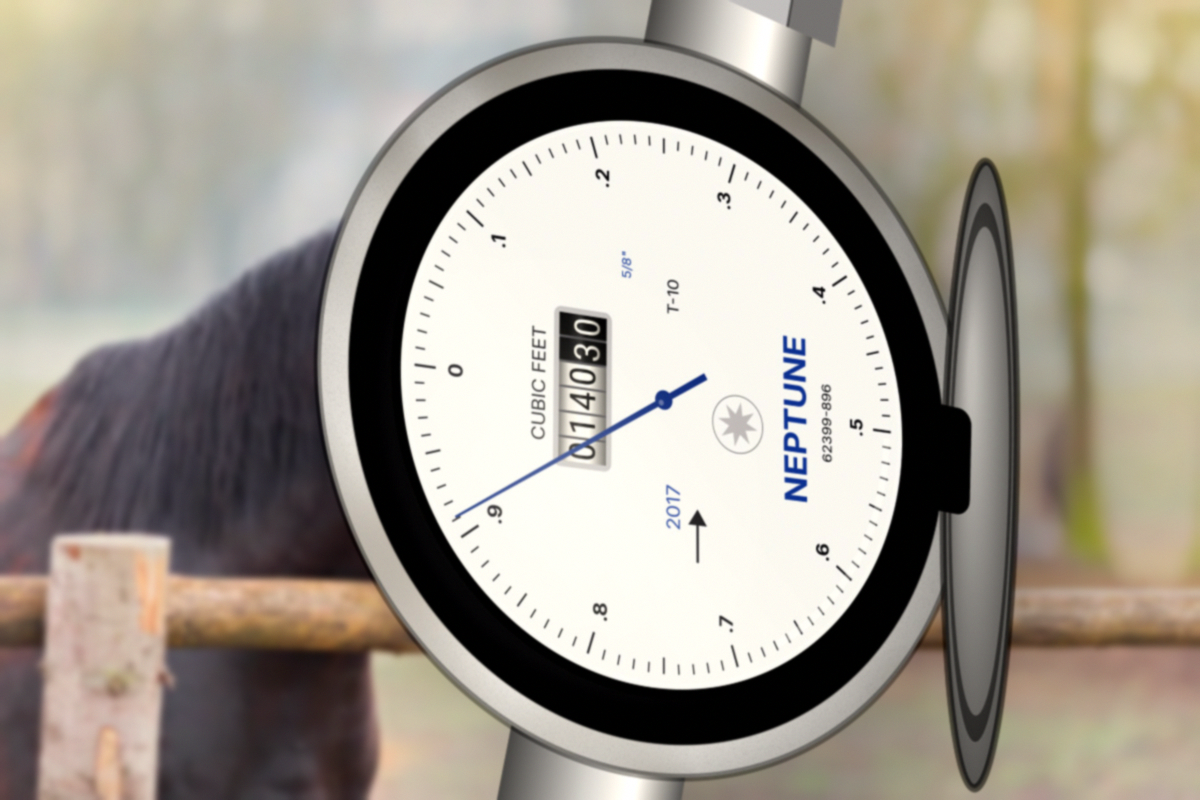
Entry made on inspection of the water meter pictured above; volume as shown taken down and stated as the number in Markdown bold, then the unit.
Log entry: **14029.91** ft³
